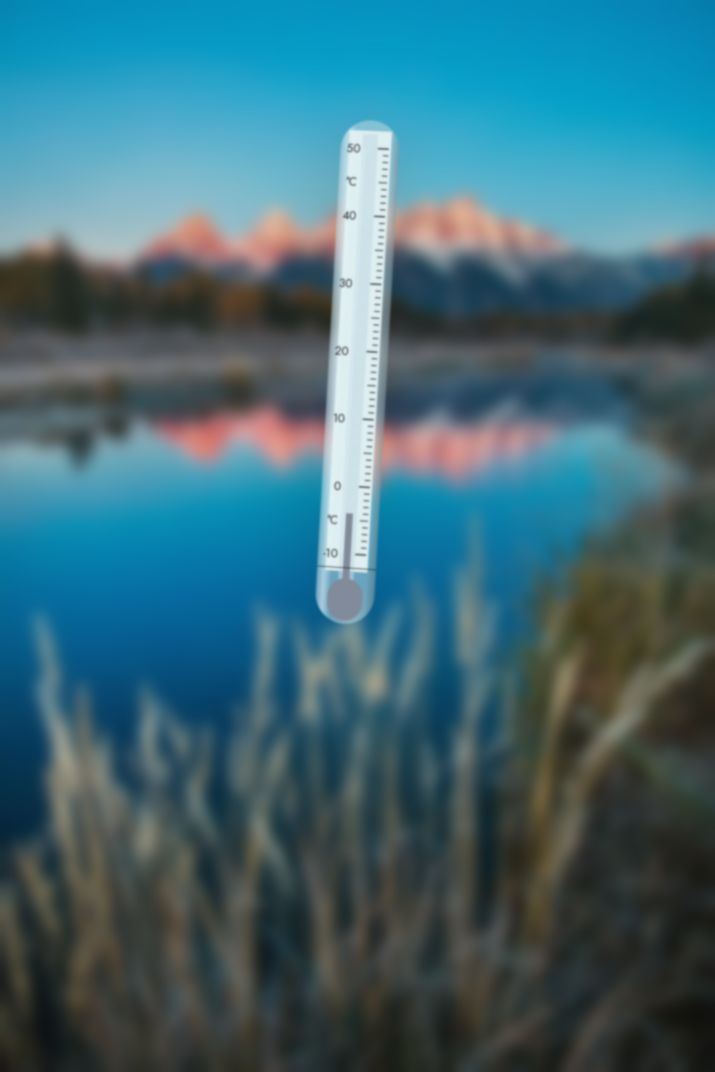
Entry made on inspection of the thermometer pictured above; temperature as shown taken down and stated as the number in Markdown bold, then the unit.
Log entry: **-4** °C
